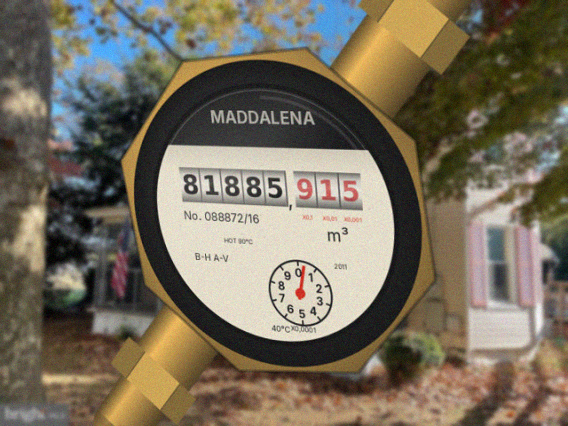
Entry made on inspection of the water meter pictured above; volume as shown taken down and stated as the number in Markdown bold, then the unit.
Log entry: **81885.9150** m³
